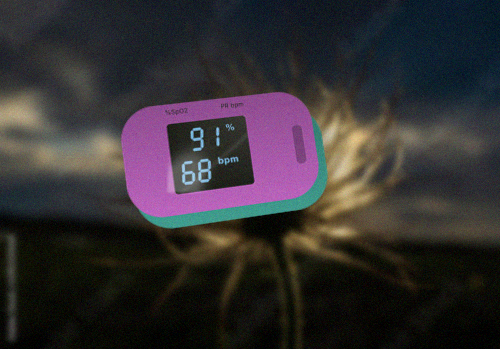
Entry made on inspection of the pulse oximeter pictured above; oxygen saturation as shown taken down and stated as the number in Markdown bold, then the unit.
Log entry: **91** %
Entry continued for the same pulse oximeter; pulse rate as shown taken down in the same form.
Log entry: **68** bpm
